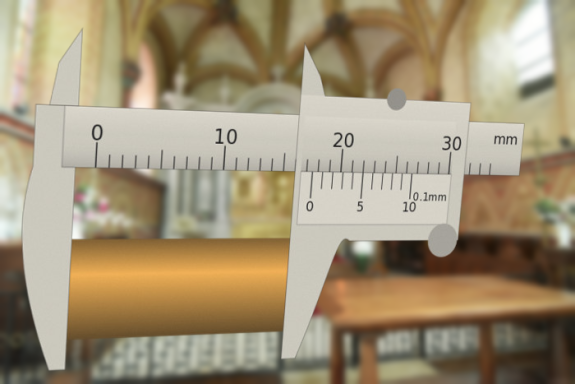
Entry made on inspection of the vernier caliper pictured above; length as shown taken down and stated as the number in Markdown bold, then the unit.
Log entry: **17.5** mm
